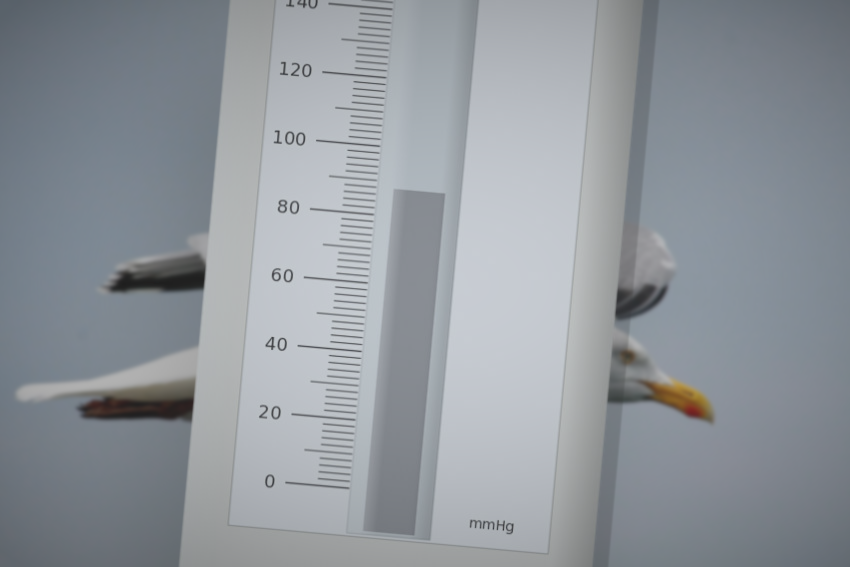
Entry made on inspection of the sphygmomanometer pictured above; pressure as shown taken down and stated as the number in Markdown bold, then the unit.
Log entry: **88** mmHg
